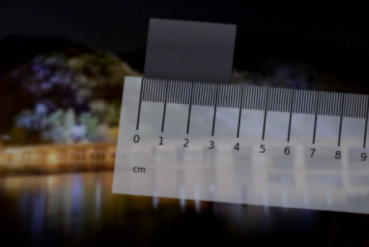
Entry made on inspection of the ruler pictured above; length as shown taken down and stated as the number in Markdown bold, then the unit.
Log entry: **3.5** cm
